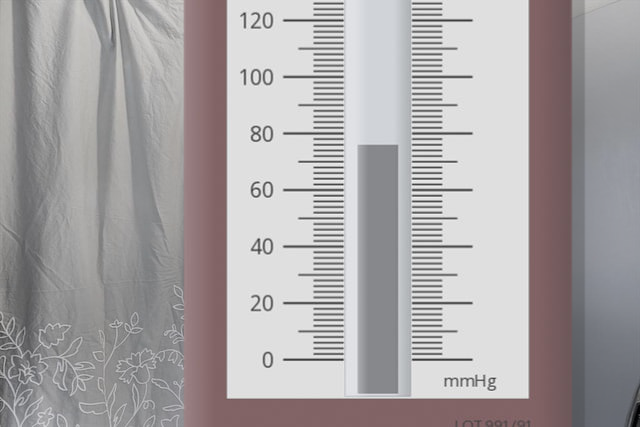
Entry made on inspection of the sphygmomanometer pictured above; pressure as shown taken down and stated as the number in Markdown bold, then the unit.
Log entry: **76** mmHg
